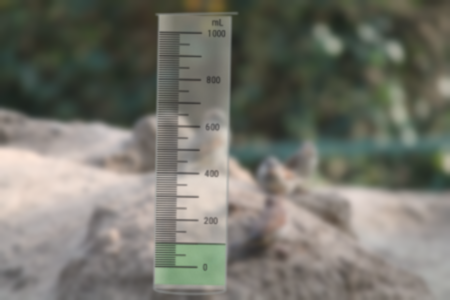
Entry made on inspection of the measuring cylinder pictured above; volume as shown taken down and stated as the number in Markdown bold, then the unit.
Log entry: **100** mL
